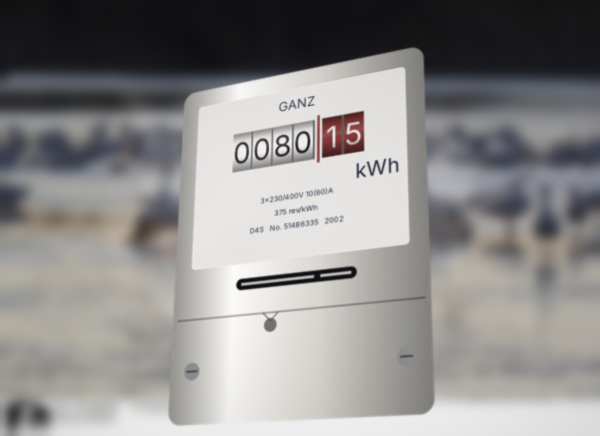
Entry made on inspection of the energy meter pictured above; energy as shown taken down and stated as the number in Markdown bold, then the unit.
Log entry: **80.15** kWh
